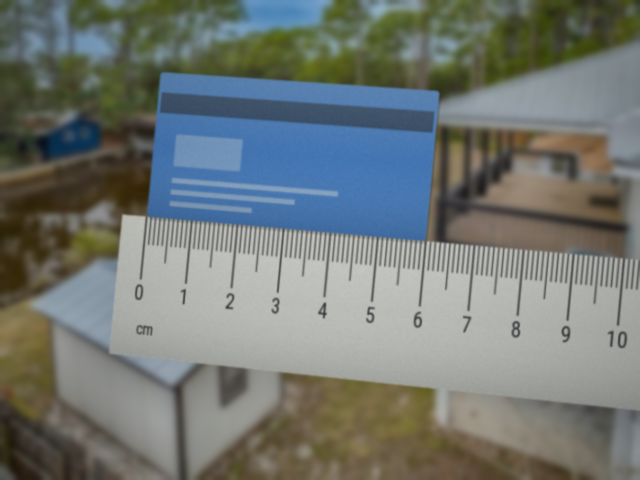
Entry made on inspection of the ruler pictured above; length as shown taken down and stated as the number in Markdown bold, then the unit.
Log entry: **6** cm
